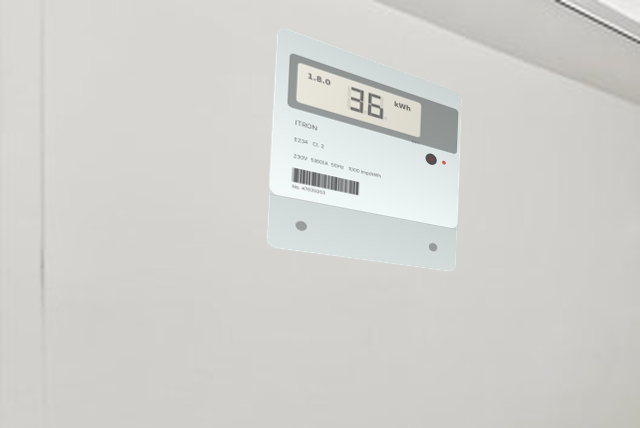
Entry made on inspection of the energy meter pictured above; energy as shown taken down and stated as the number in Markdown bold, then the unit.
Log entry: **36** kWh
